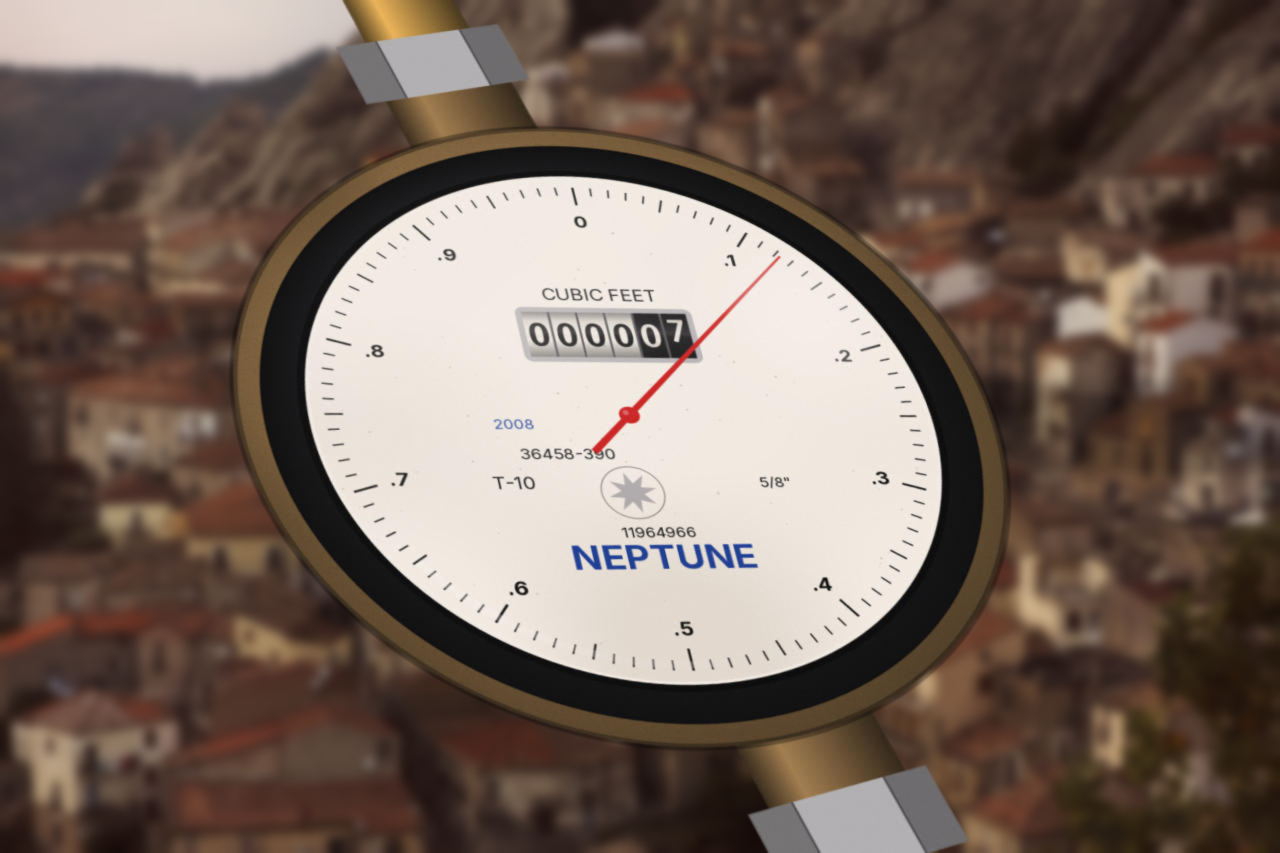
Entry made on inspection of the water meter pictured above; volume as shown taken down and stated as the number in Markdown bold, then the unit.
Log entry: **7.12** ft³
